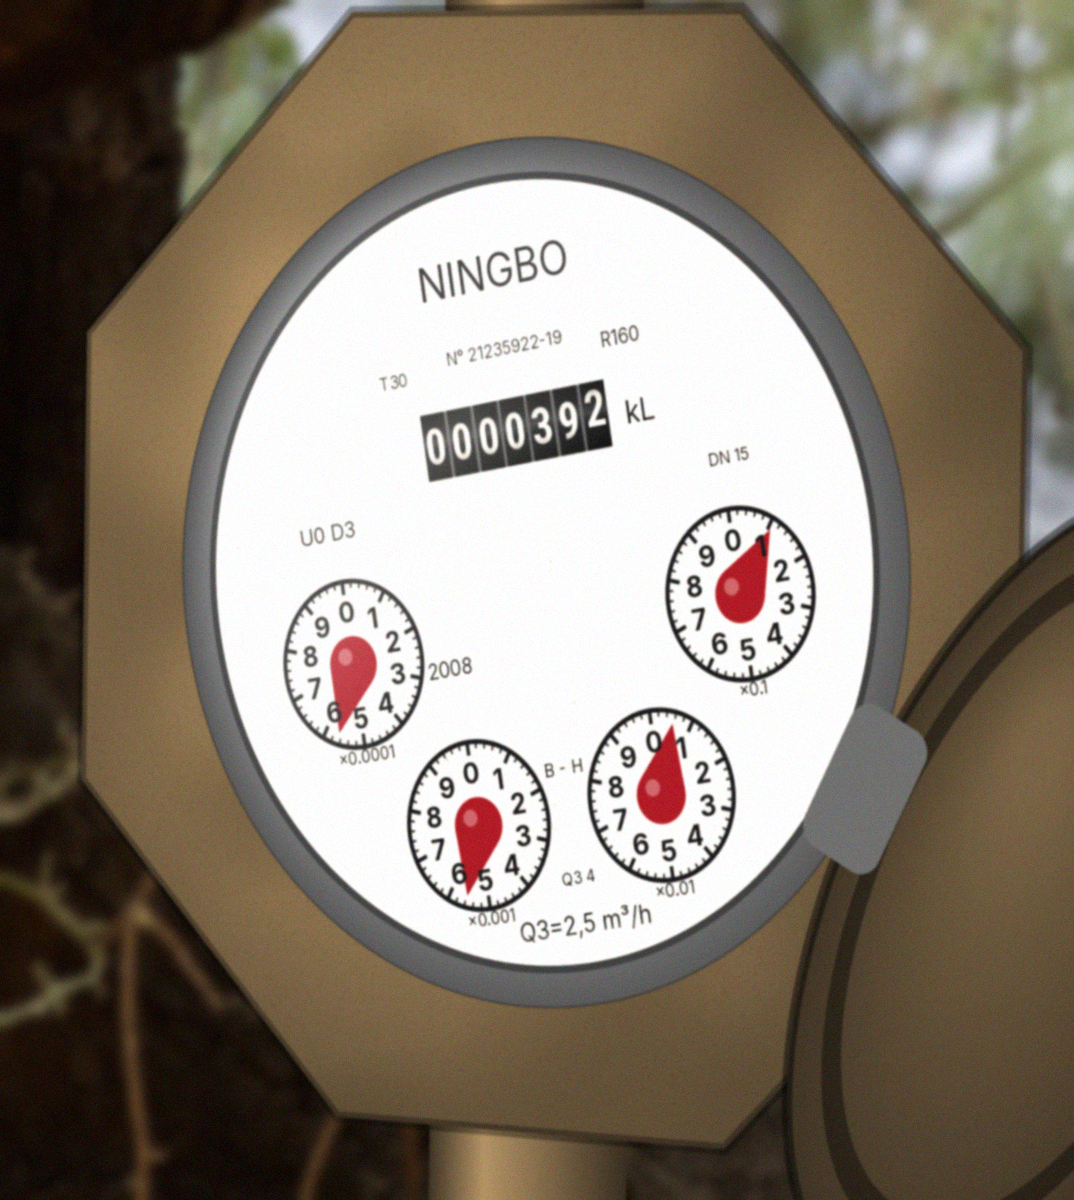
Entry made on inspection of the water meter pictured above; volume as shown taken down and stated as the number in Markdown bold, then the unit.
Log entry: **392.1055** kL
